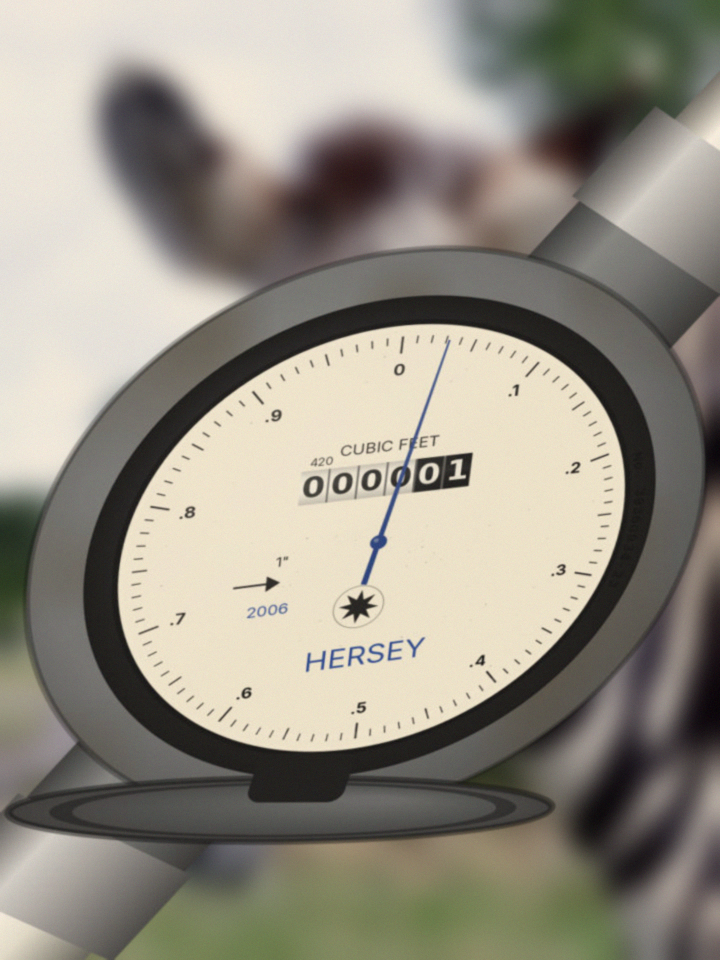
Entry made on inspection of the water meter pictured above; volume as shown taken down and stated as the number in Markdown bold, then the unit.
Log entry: **1.03** ft³
